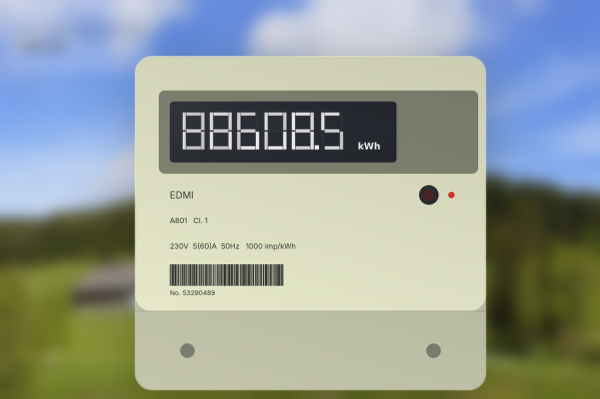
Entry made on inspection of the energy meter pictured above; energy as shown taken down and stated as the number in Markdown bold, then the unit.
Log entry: **88608.5** kWh
